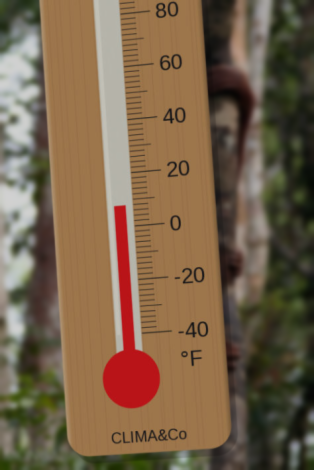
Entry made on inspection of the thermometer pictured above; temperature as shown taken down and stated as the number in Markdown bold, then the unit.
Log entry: **8** °F
